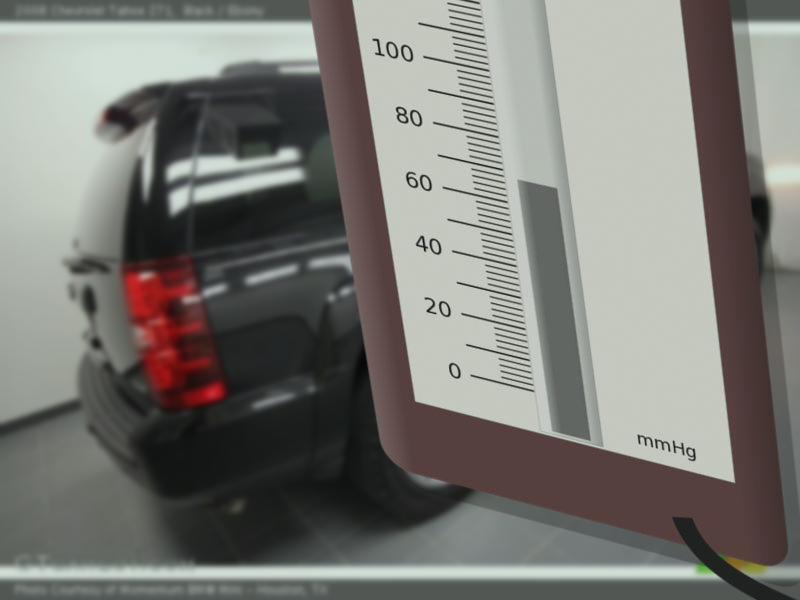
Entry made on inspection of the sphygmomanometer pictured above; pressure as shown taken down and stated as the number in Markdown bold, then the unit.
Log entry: **68** mmHg
